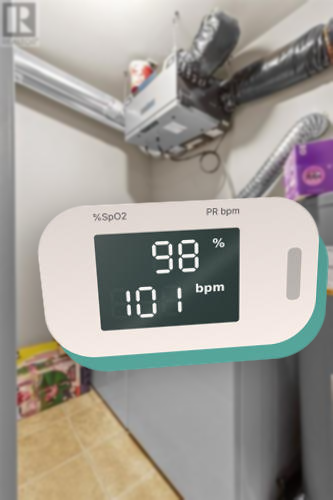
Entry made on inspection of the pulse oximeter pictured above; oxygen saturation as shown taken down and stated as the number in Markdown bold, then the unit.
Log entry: **98** %
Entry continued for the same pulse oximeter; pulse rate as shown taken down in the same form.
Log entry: **101** bpm
